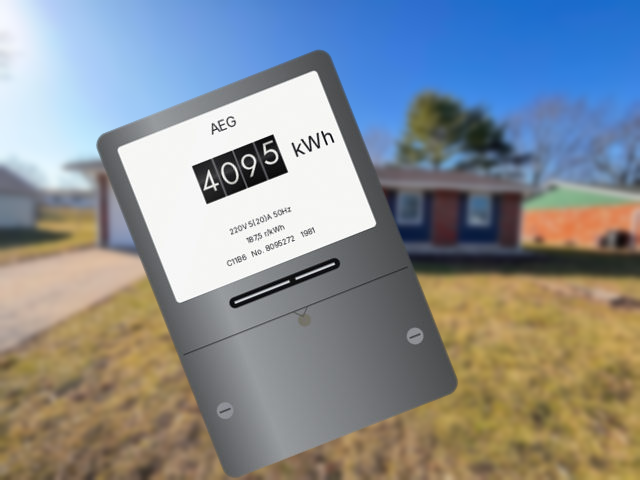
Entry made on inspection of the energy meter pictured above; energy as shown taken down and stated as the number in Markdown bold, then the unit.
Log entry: **4095** kWh
